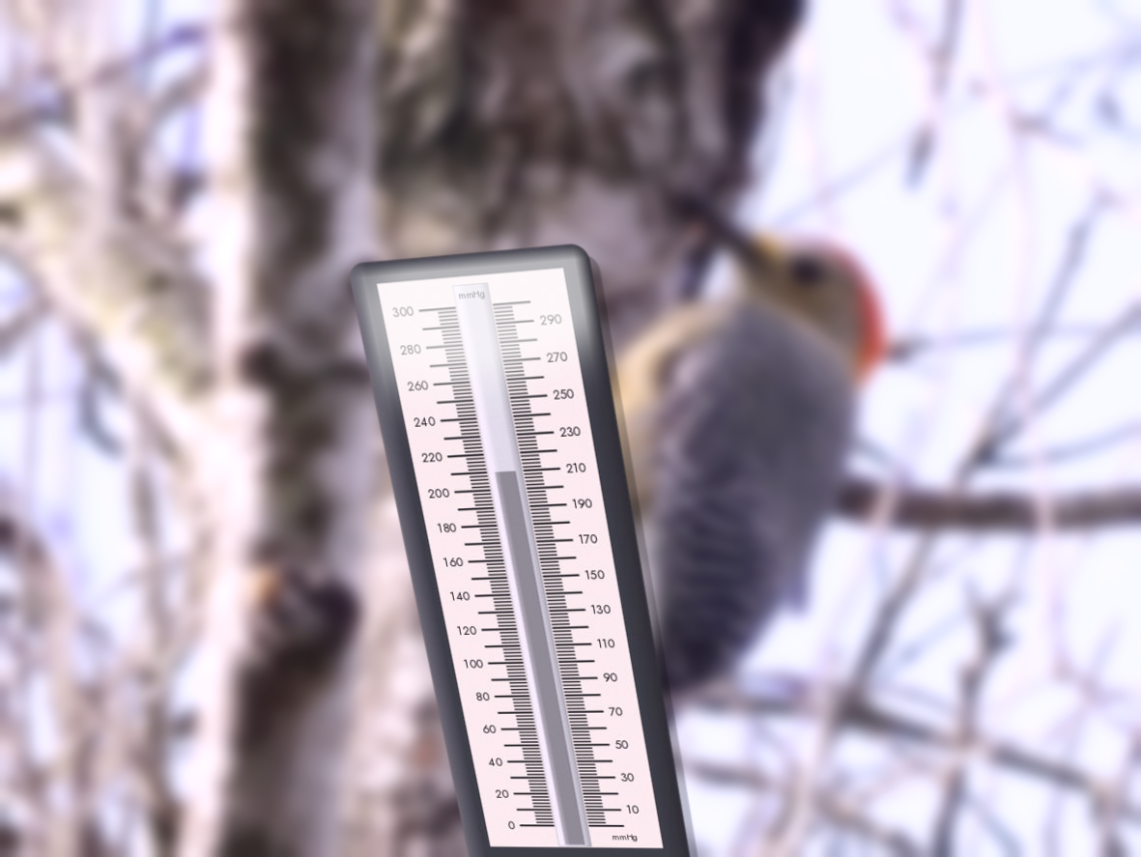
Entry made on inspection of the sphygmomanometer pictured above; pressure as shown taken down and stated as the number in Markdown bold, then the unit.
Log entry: **210** mmHg
